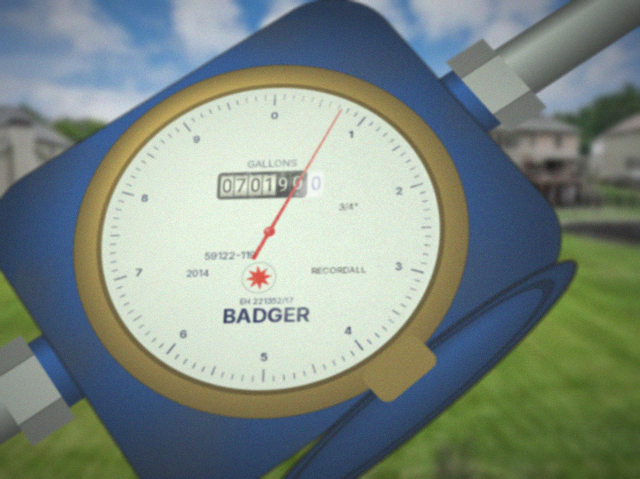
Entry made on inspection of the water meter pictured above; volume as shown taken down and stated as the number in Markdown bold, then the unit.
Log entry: **701900.7** gal
